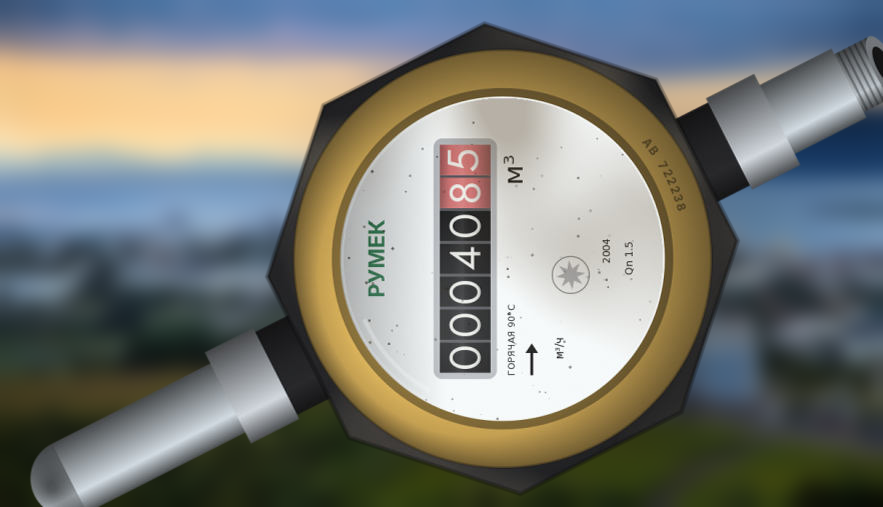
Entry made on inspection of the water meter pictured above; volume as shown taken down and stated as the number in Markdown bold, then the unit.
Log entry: **40.85** m³
